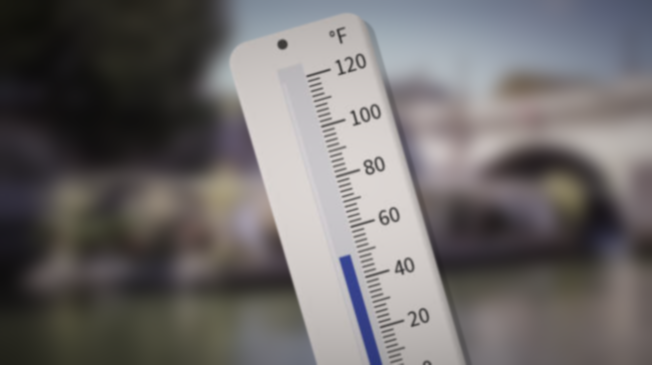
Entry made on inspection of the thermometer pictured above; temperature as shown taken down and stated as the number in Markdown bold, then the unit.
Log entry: **50** °F
